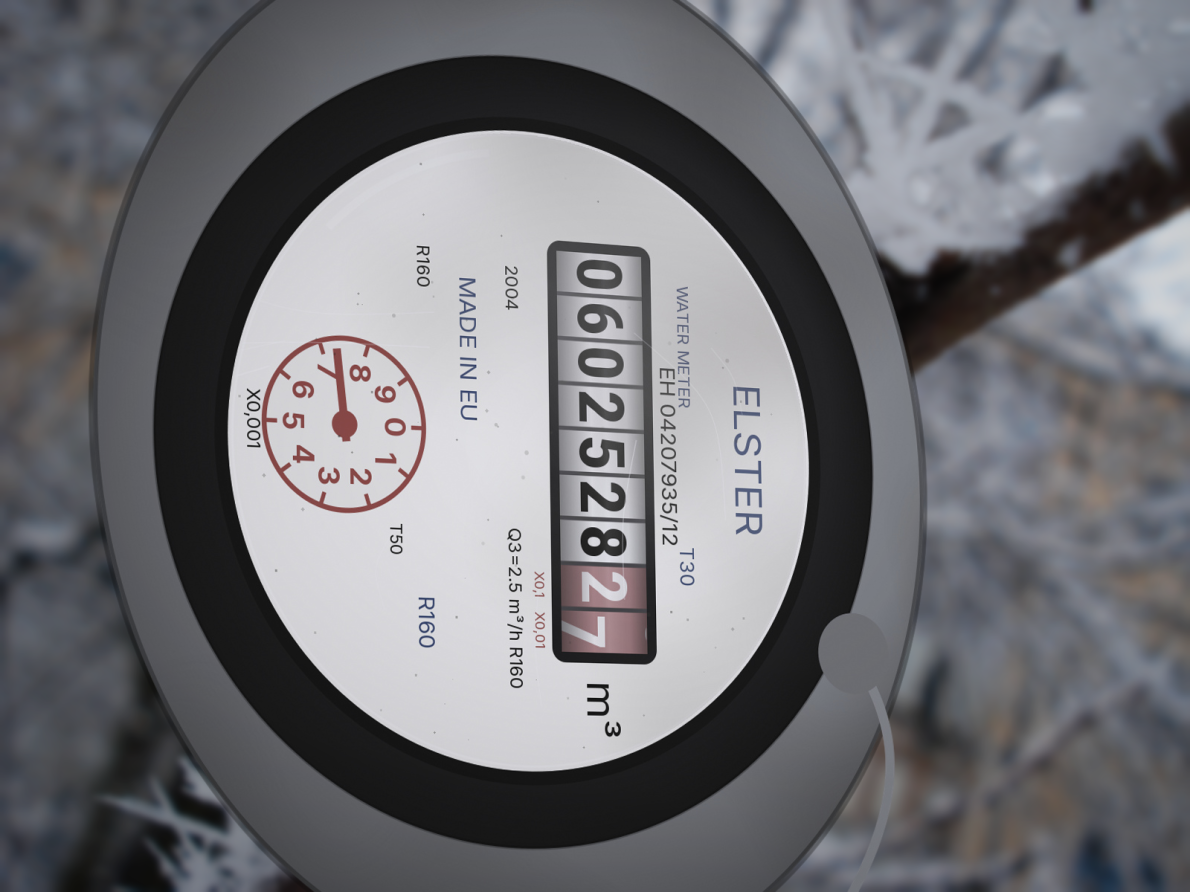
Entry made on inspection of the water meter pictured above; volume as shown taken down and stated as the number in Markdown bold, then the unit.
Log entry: **602528.267** m³
